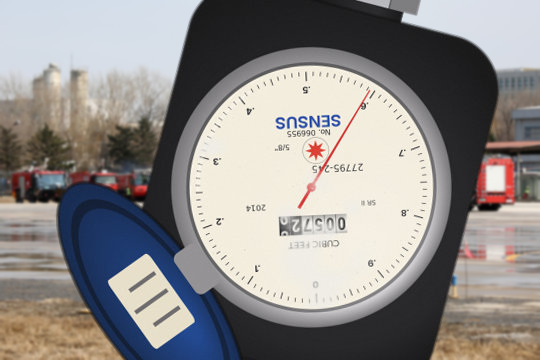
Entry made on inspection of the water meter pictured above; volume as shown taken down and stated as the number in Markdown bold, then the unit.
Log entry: **5728.59** ft³
